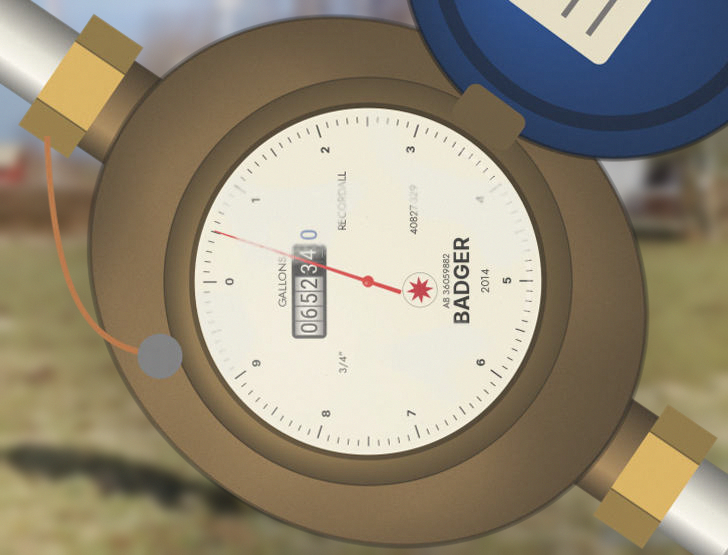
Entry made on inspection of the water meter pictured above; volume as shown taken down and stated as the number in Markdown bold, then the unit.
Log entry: **652340.5** gal
